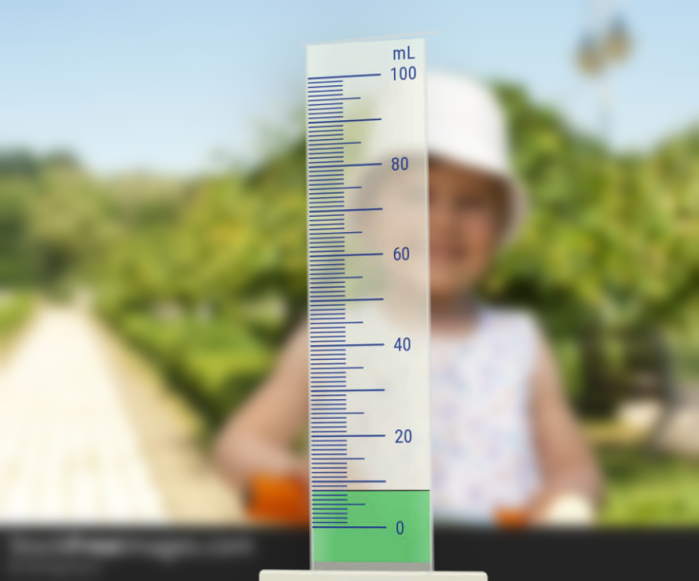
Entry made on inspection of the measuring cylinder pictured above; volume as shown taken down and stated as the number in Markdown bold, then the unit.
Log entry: **8** mL
